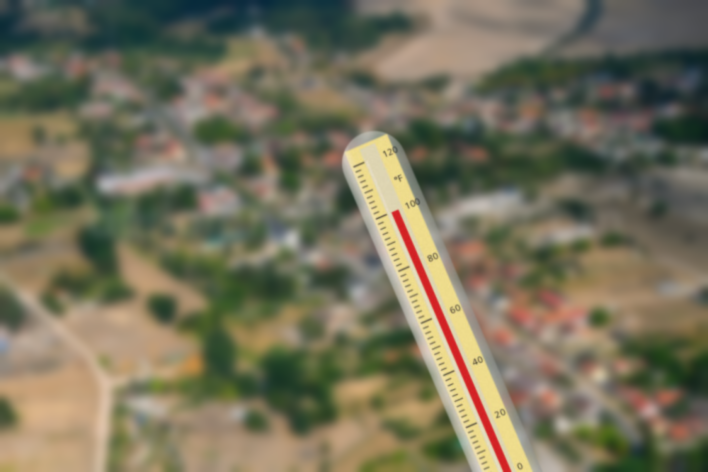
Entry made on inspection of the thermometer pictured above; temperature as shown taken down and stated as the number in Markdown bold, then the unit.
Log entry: **100** °F
